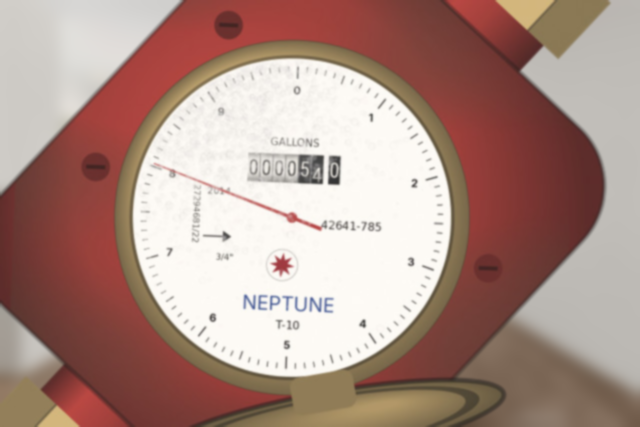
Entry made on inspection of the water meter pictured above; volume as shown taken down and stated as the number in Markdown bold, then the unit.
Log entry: **538.0** gal
